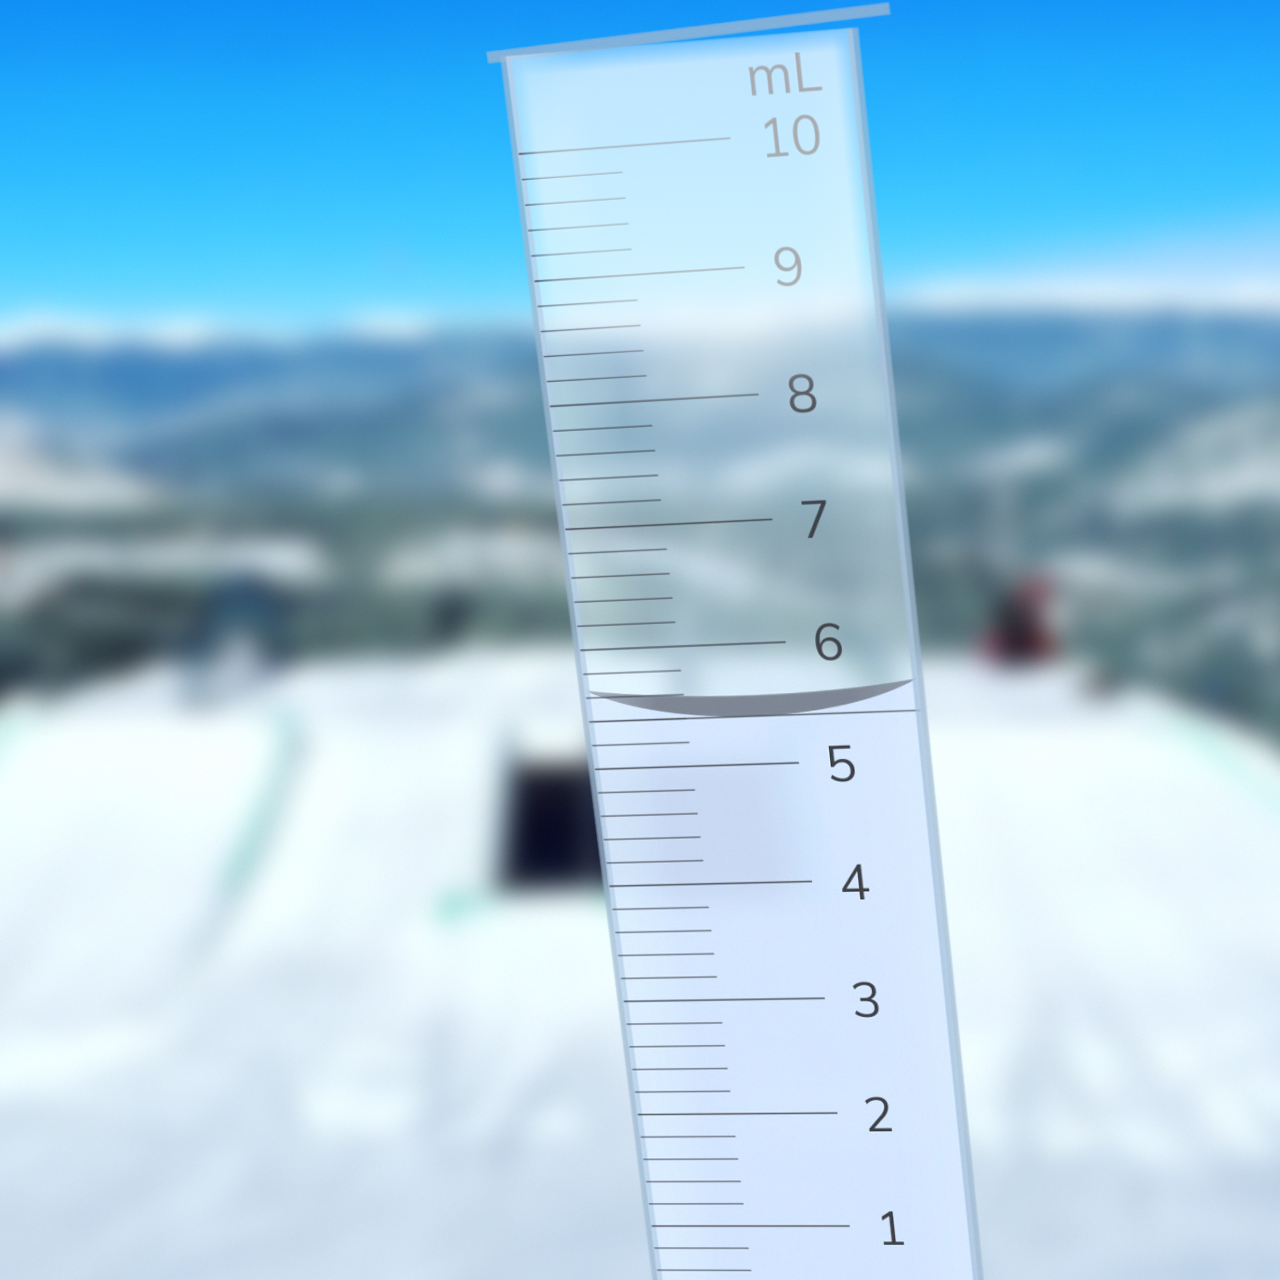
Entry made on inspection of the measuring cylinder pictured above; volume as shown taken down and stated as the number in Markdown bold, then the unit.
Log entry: **5.4** mL
